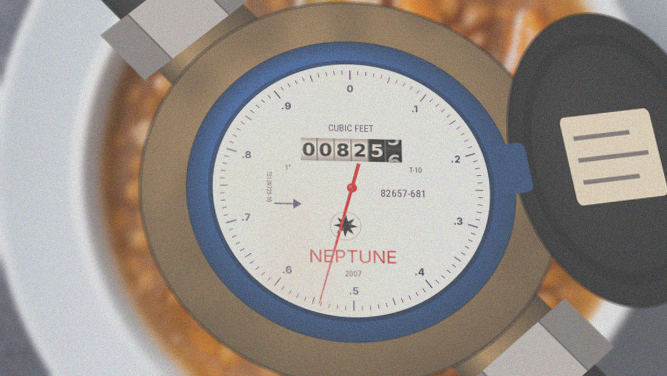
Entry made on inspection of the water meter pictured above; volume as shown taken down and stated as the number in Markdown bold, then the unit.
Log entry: **8255.54** ft³
